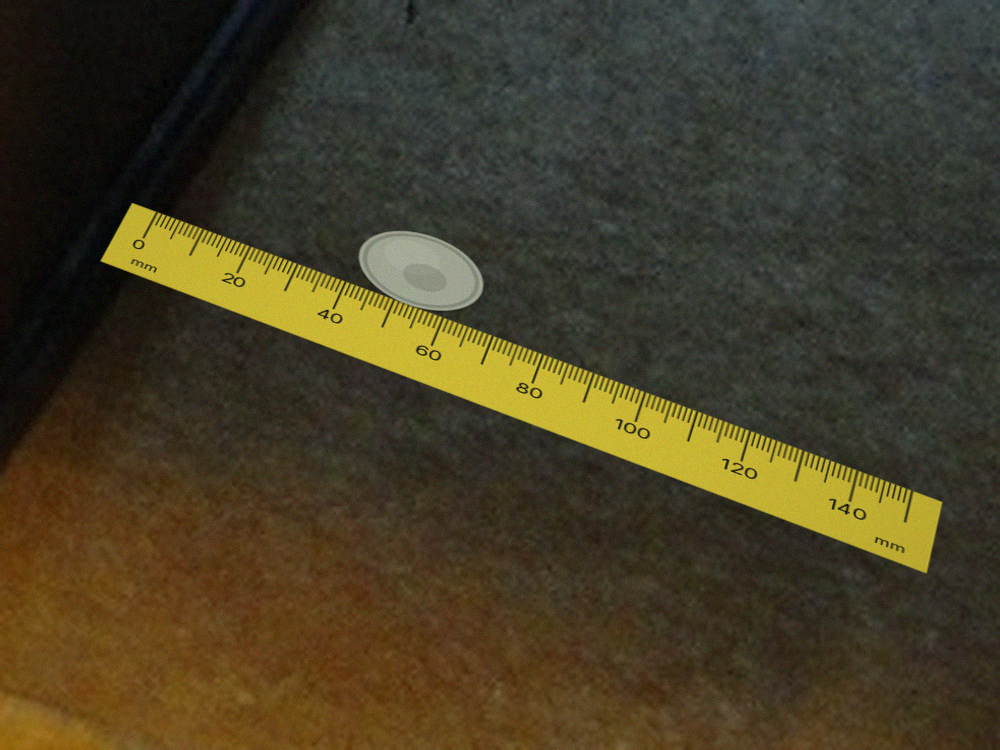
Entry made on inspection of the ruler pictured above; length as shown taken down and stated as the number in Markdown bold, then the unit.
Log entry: **25** mm
